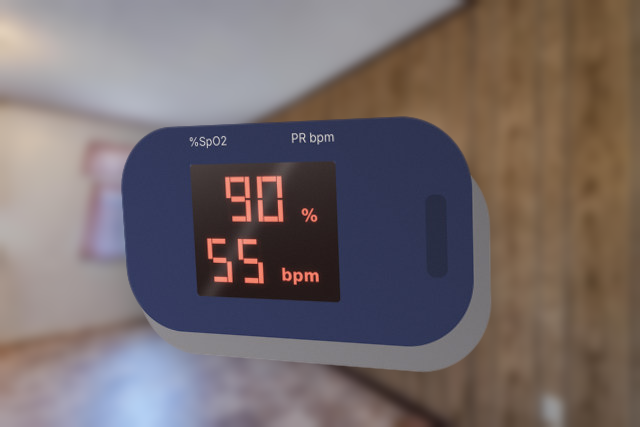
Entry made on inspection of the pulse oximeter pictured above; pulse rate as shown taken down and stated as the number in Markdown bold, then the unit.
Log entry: **55** bpm
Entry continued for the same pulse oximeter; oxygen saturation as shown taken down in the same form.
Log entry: **90** %
